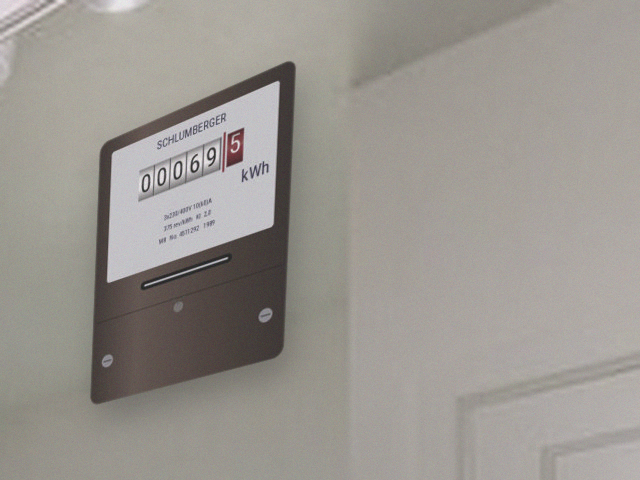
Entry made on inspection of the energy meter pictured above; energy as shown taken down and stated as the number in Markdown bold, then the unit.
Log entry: **69.5** kWh
